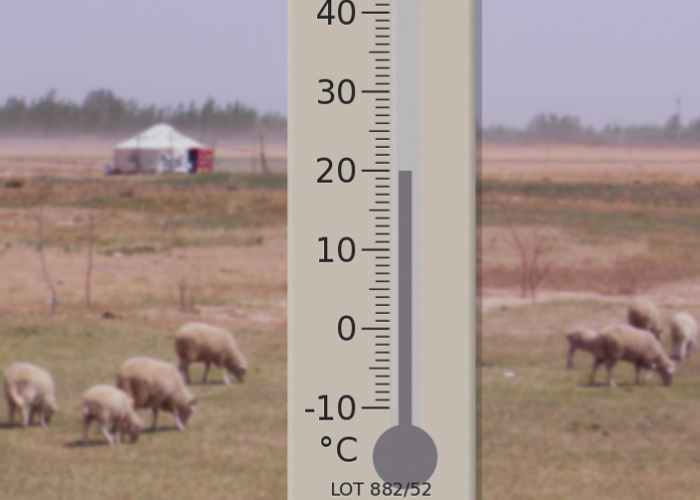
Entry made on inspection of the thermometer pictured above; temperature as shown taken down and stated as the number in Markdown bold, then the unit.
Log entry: **20** °C
